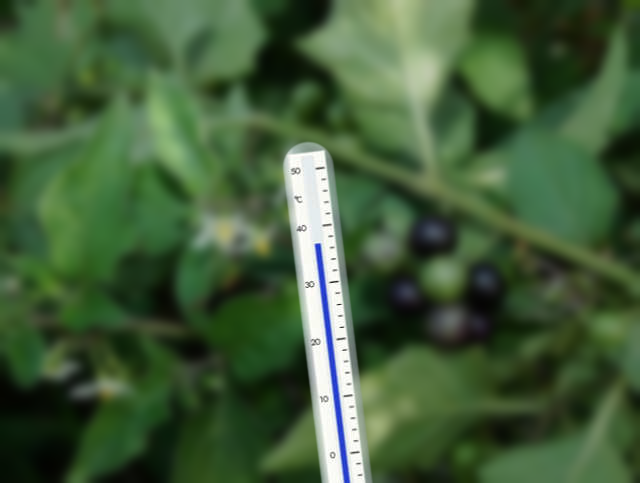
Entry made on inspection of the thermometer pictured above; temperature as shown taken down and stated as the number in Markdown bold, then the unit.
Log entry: **37** °C
